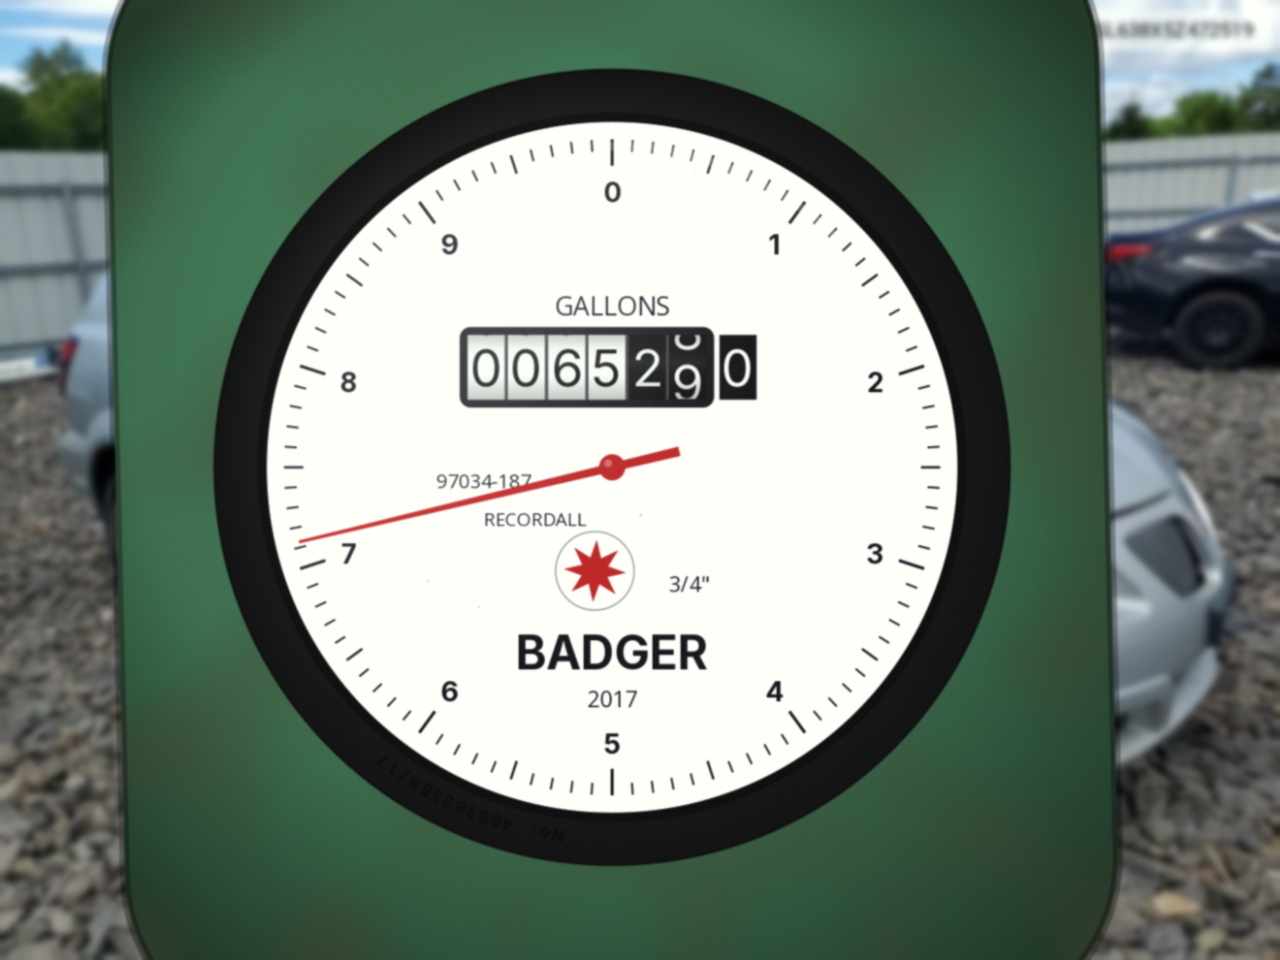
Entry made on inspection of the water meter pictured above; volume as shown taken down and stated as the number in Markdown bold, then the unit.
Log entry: **65287.1** gal
